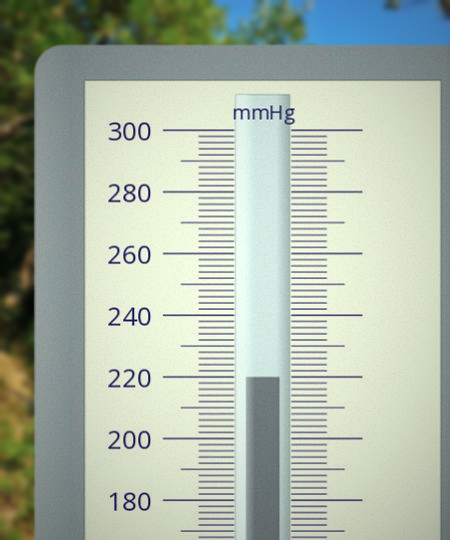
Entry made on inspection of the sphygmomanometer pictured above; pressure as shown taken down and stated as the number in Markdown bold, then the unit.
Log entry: **220** mmHg
